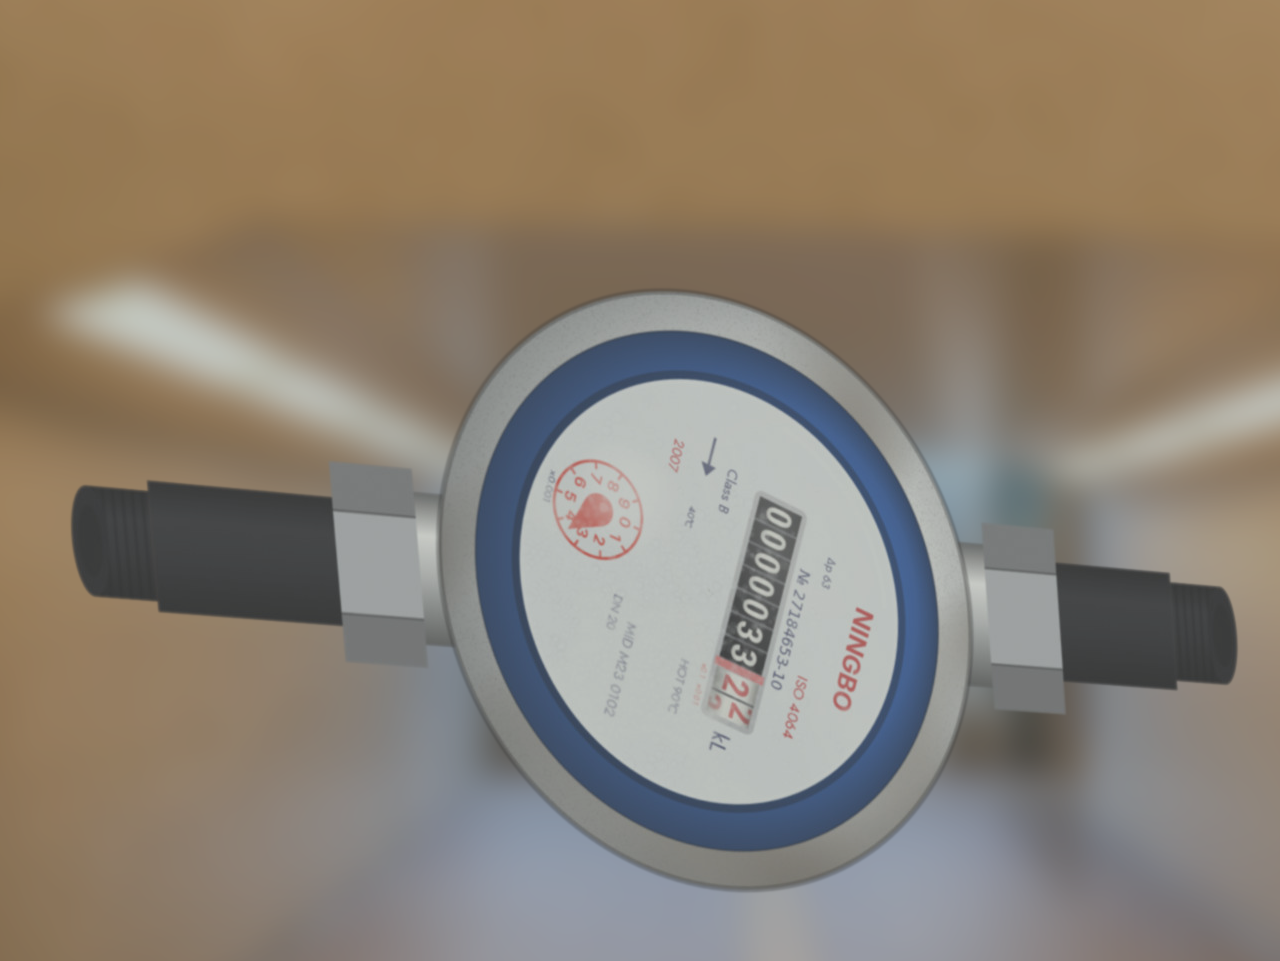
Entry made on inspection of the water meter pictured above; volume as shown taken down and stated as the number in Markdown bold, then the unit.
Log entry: **33.223** kL
